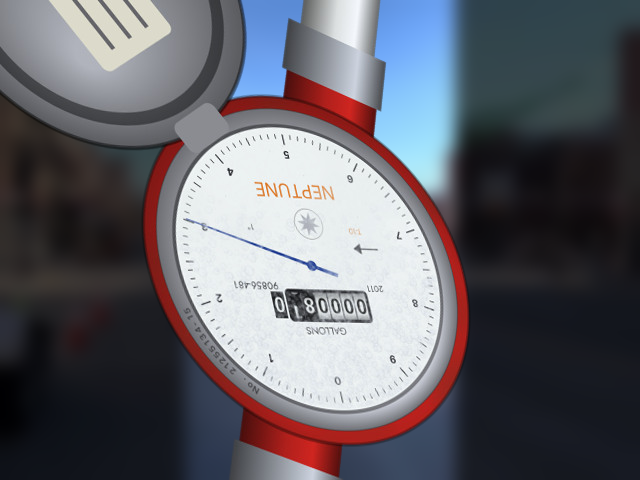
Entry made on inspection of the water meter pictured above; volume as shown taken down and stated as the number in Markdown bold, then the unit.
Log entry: **813.0** gal
